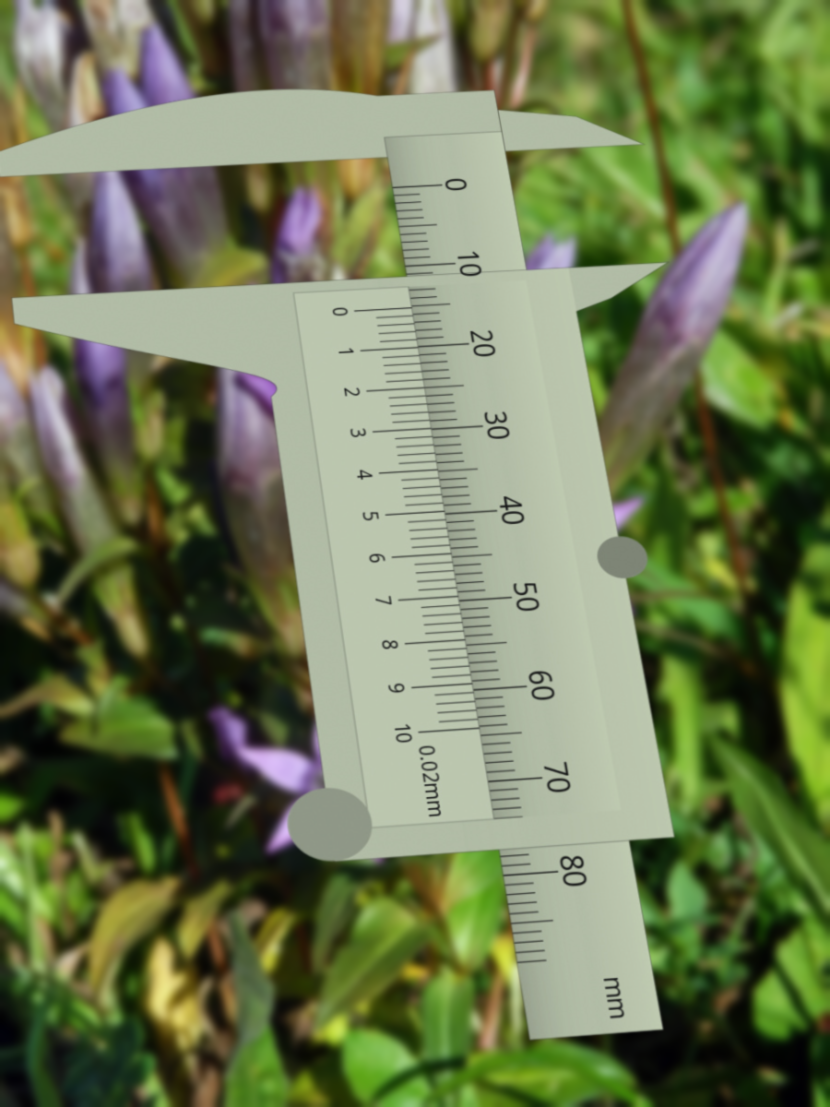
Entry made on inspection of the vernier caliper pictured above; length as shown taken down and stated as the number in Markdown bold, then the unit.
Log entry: **15.2** mm
